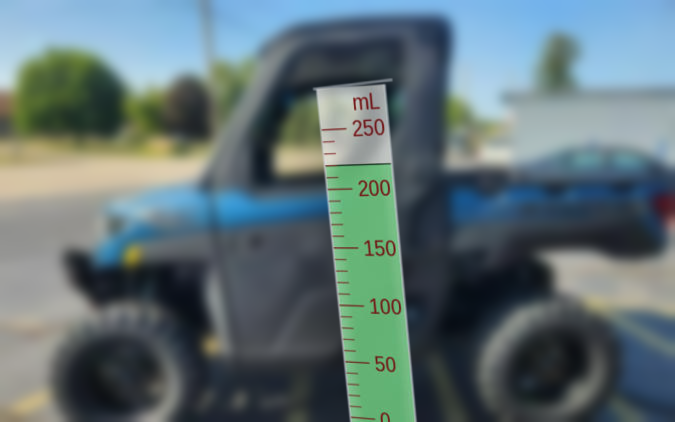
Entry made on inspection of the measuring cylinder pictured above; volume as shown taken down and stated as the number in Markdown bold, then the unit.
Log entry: **220** mL
